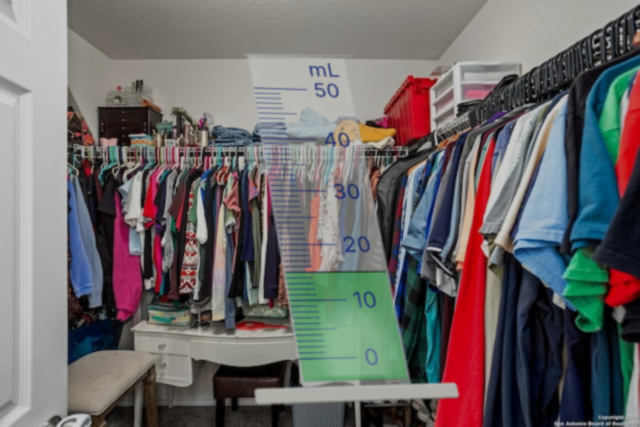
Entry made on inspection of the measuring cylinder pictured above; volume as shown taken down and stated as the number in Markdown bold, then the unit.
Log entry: **15** mL
